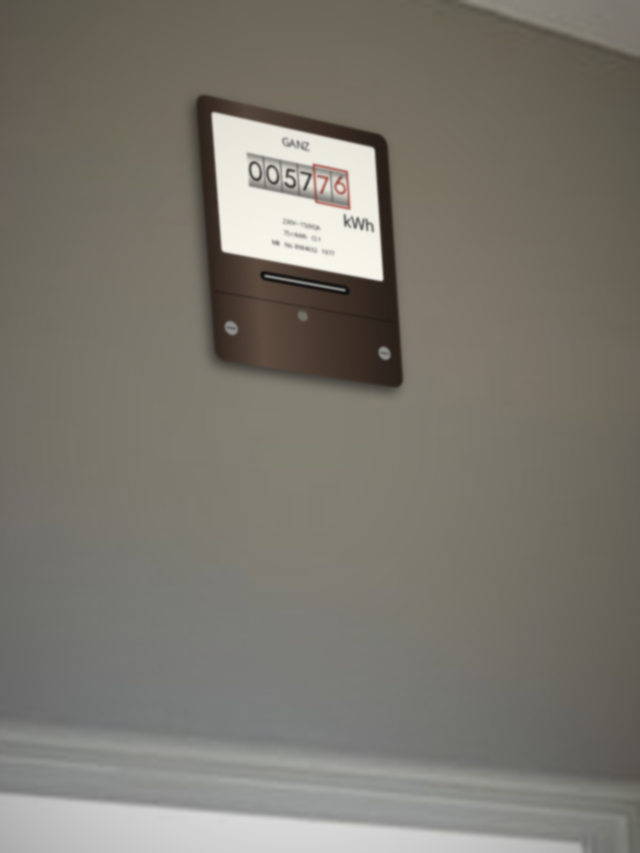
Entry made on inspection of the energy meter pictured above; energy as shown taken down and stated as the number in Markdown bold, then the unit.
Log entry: **57.76** kWh
